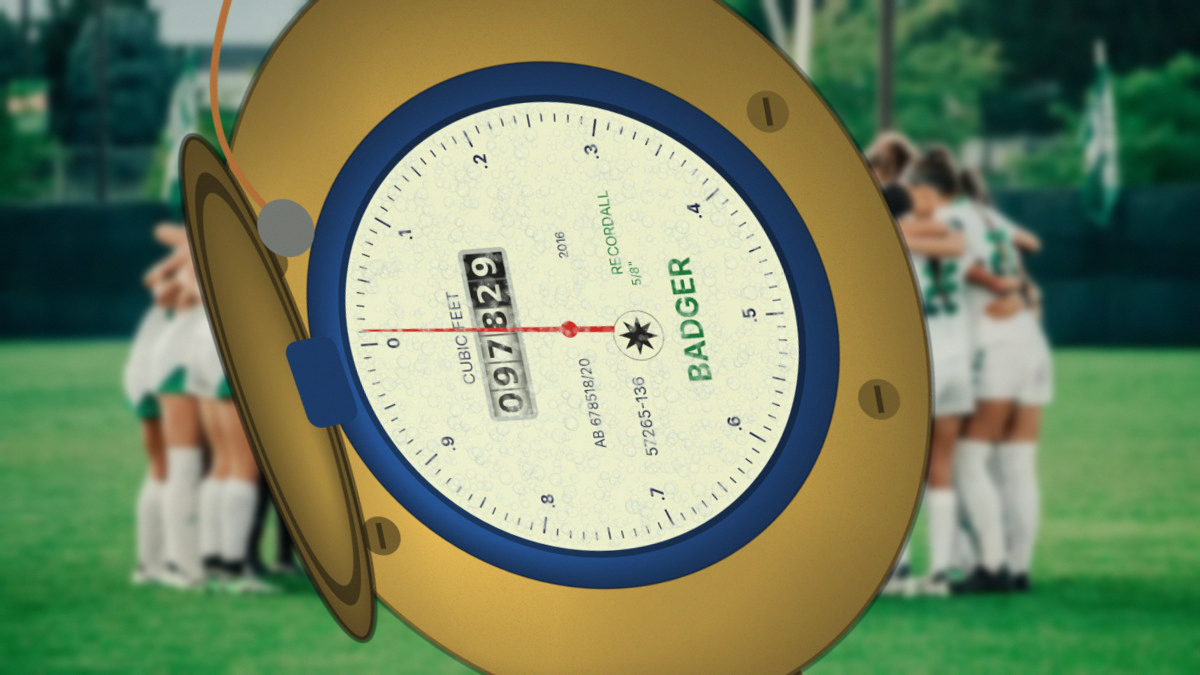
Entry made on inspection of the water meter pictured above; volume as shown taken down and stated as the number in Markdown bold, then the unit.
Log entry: **97829.01** ft³
